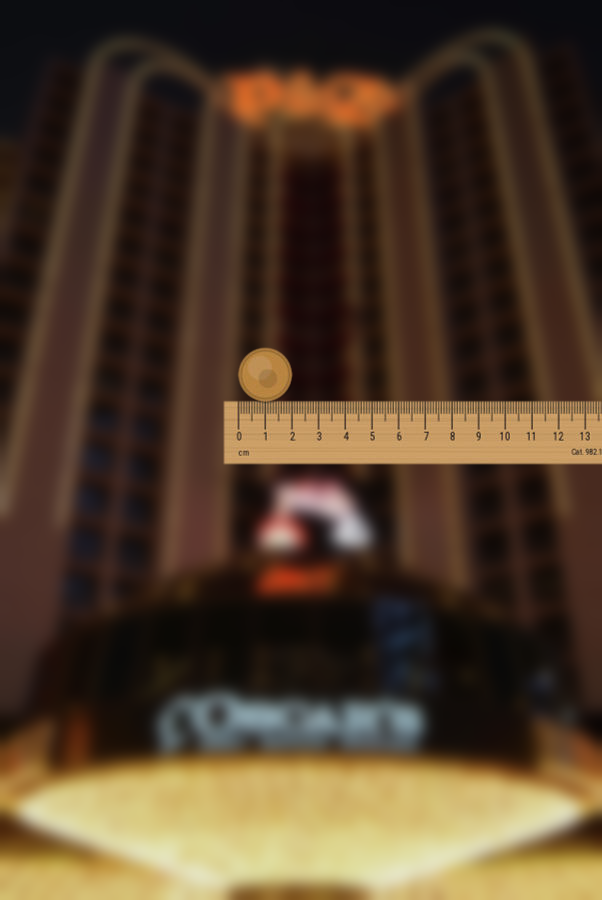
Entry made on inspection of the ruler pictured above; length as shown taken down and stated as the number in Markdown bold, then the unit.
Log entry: **2** cm
